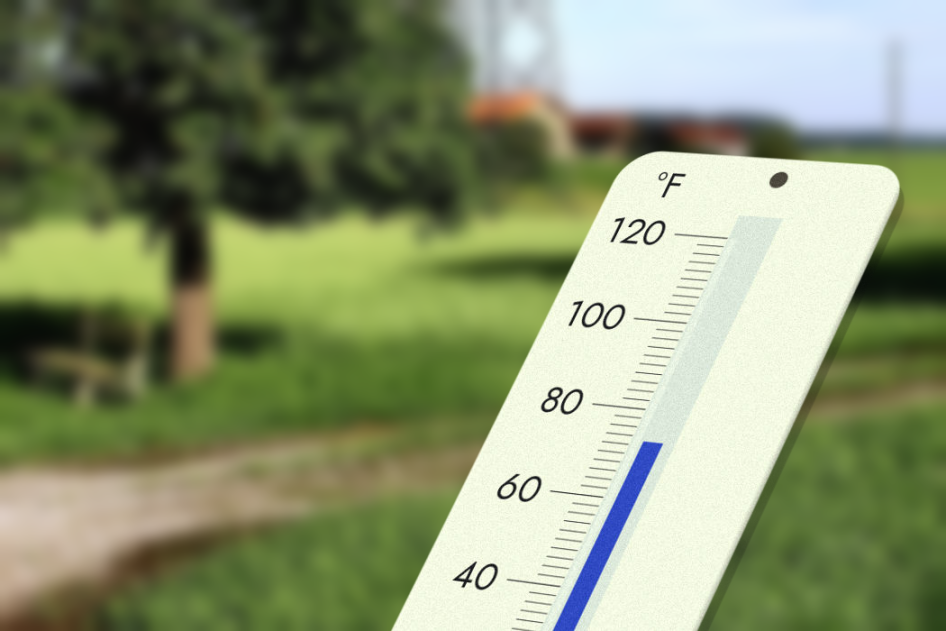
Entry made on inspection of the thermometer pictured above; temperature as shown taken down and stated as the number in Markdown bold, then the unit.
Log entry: **73** °F
